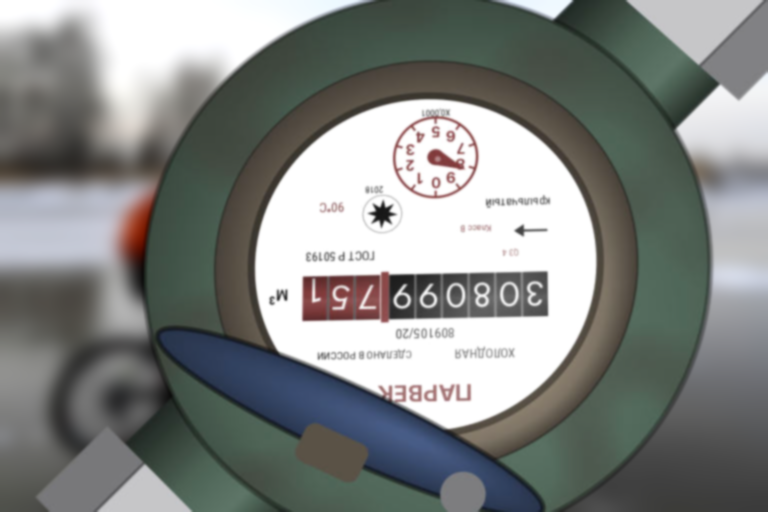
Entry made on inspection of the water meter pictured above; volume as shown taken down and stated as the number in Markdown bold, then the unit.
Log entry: **308099.7508** m³
